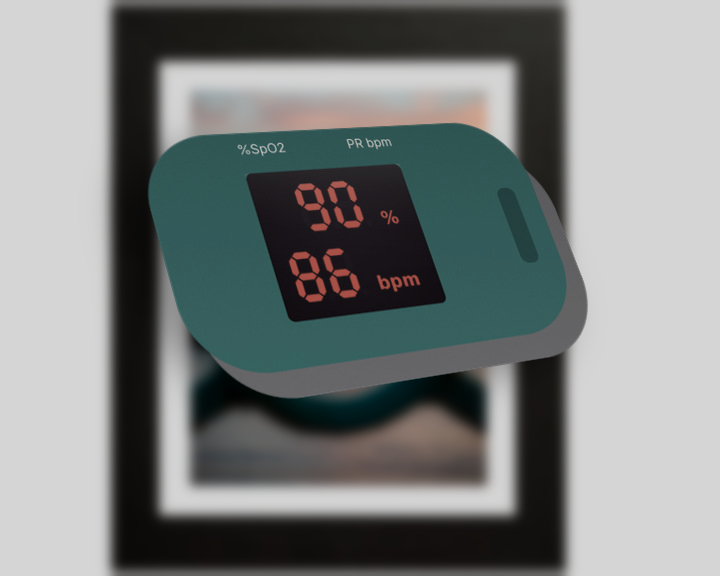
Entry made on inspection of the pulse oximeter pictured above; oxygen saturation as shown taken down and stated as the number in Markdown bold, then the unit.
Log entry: **90** %
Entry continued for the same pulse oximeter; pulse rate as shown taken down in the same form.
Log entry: **86** bpm
